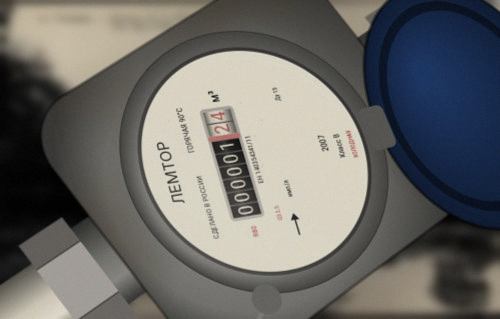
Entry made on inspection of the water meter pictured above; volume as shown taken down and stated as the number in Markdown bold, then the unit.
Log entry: **1.24** m³
